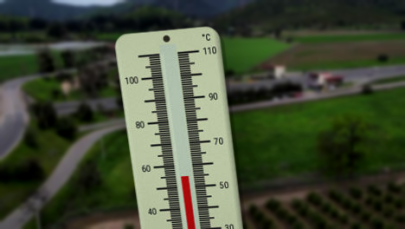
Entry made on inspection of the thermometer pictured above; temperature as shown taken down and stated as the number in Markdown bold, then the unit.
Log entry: **55** °C
